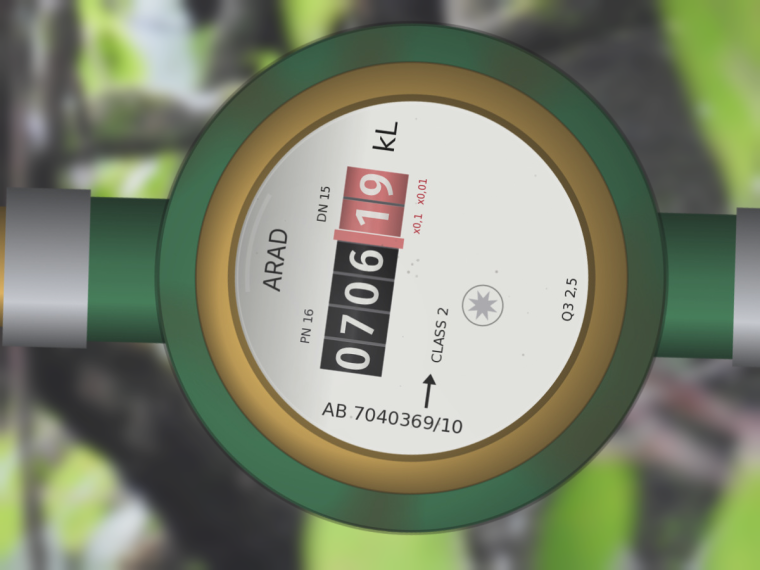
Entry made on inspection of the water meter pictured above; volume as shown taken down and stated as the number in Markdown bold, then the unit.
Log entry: **706.19** kL
